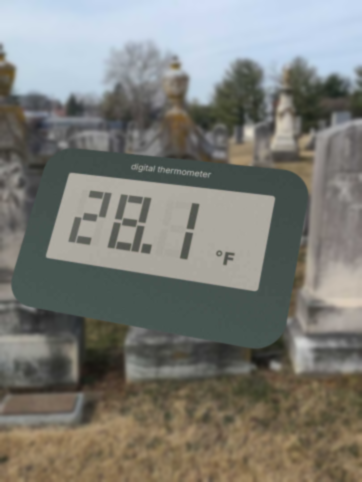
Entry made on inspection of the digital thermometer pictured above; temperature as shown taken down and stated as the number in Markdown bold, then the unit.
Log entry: **28.1** °F
